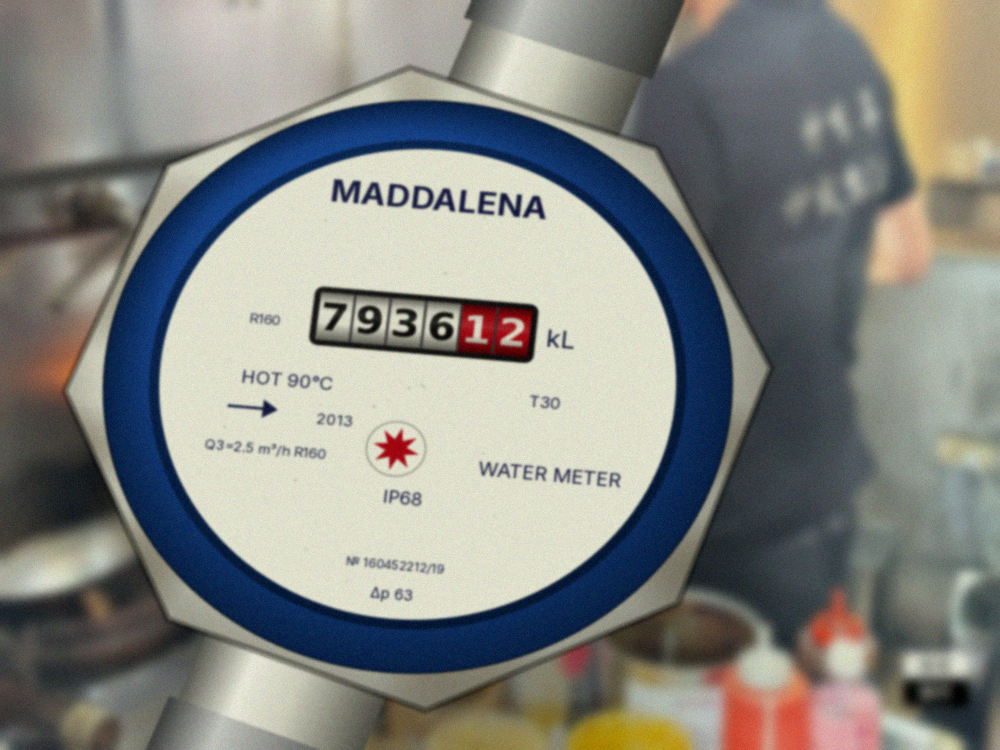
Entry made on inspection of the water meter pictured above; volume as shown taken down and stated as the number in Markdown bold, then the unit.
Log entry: **7936.12** kL
